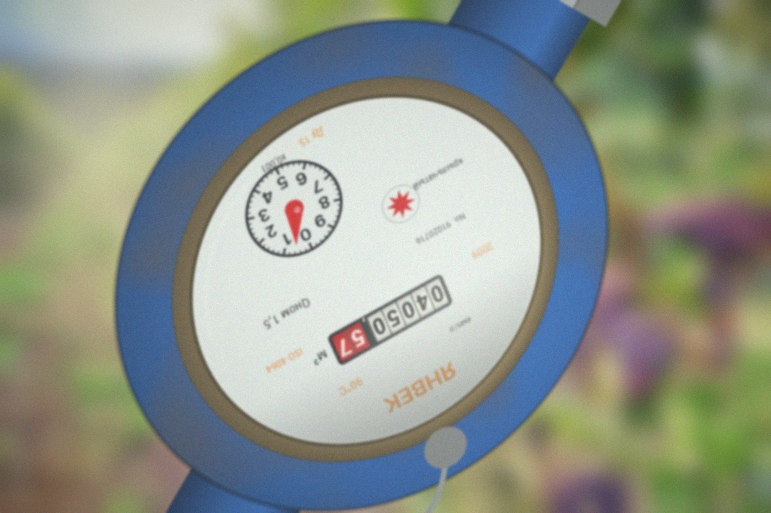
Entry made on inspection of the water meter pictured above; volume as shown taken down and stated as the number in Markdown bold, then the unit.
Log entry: **4050.570** m³
